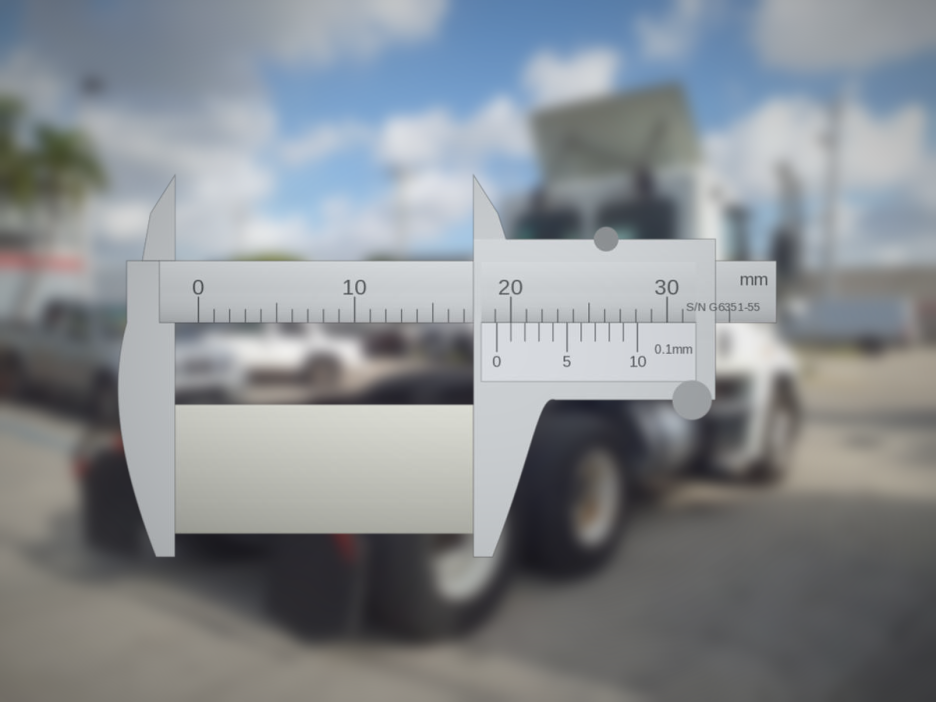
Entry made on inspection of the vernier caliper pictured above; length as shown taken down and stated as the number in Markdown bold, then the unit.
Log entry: **19.1** mm
